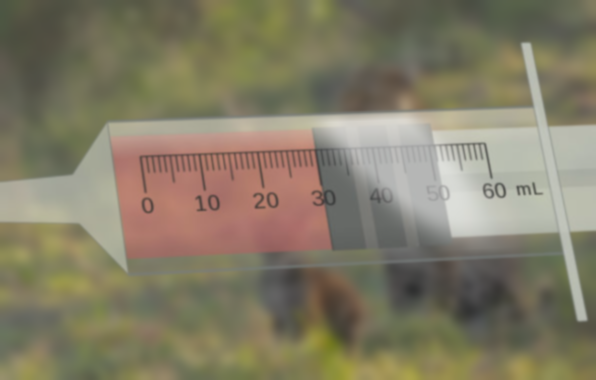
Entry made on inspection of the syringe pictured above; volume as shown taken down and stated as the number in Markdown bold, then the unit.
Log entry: **30** mL
